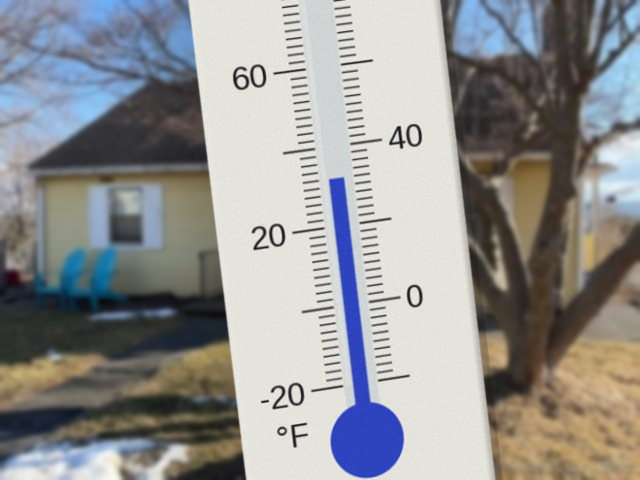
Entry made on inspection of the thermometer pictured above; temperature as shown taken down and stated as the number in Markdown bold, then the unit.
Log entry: **32** °F
